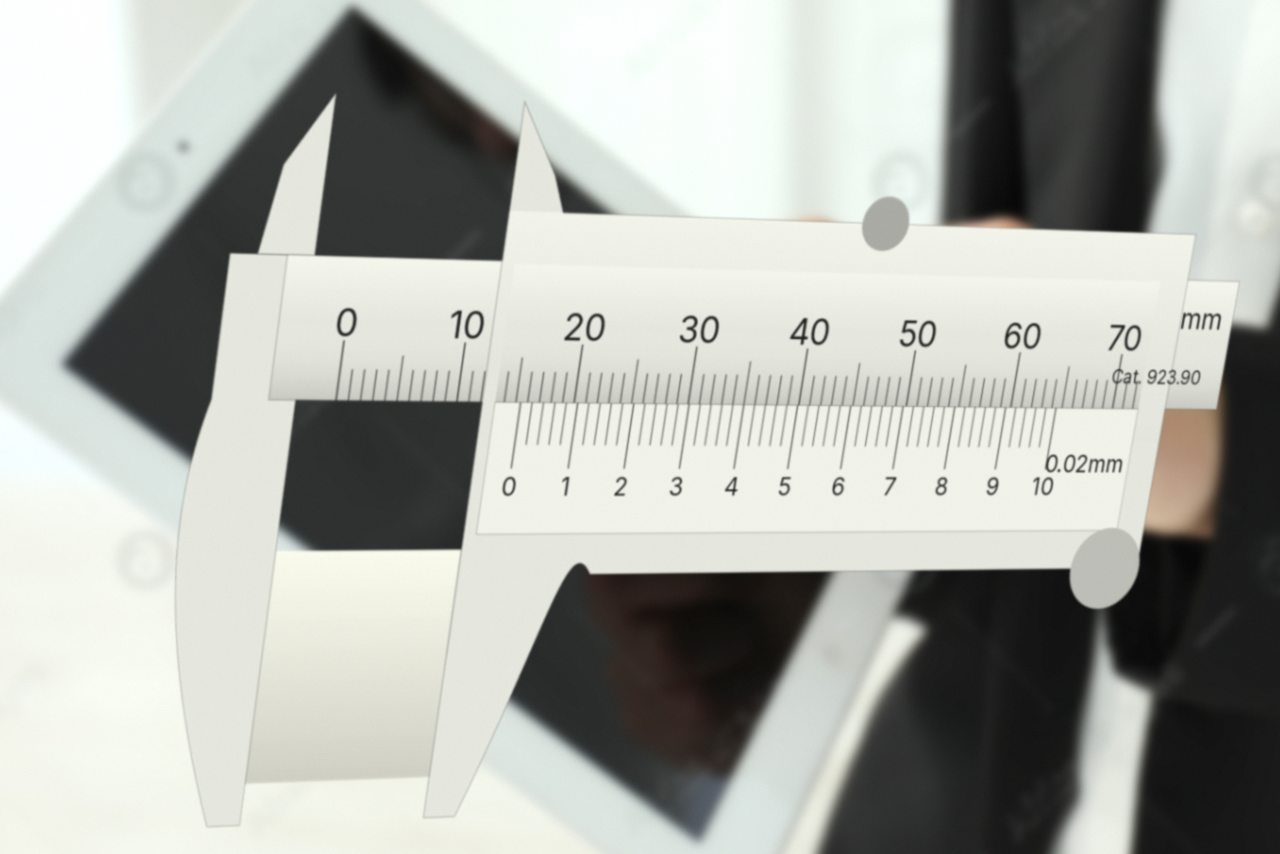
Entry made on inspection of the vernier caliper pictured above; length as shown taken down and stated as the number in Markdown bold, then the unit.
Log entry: **15.4** mm
